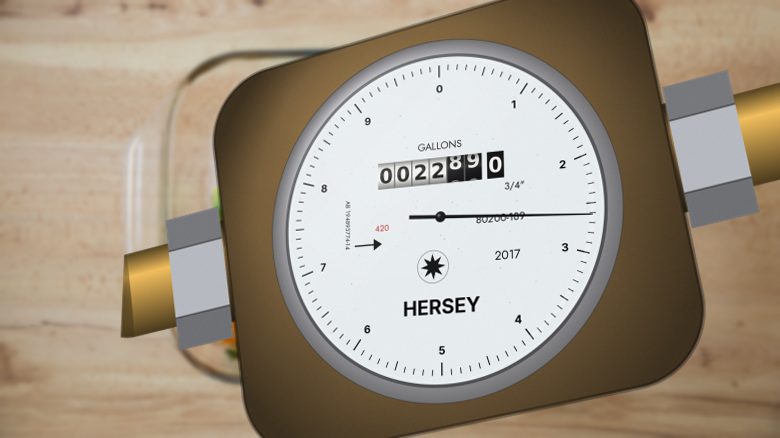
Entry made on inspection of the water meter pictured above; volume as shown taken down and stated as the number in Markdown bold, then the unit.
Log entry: **22892.6** gal
